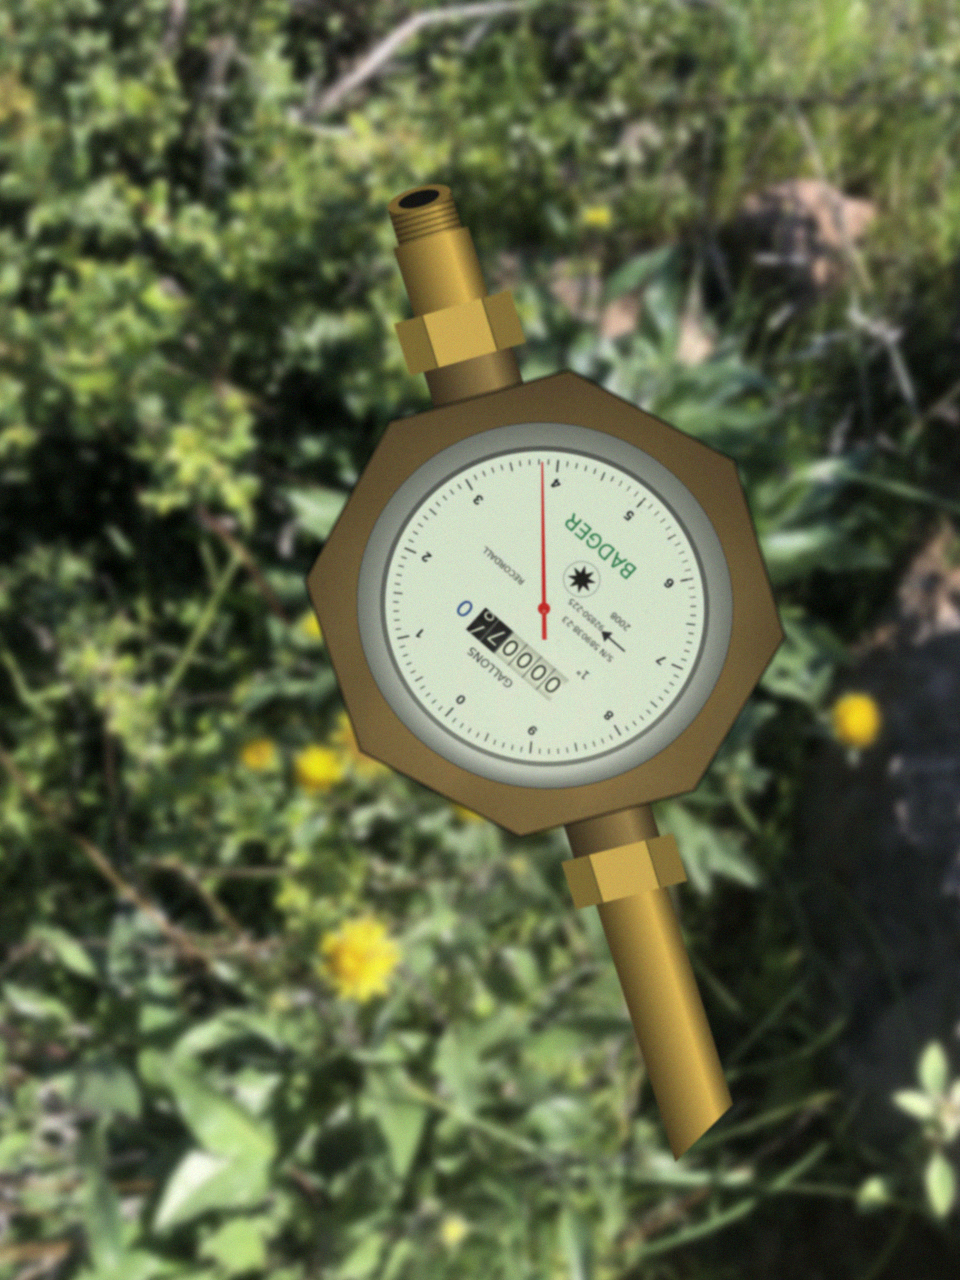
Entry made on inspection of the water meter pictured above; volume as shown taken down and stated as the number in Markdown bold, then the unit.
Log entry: **773.8** gal
